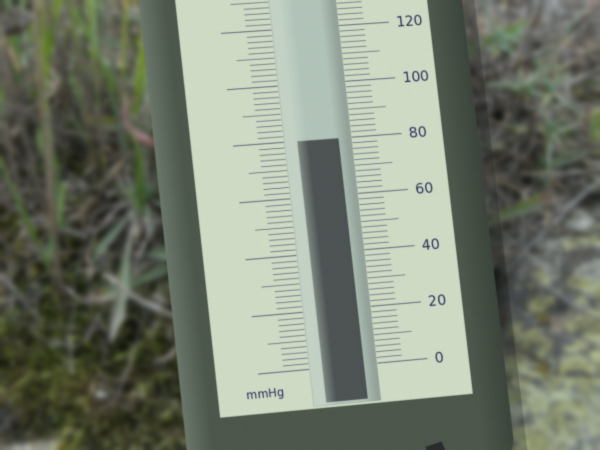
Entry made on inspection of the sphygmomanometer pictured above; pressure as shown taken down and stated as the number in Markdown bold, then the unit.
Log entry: **80** mmHg
